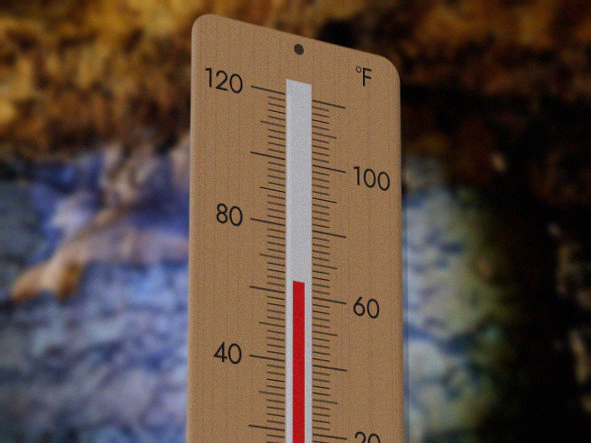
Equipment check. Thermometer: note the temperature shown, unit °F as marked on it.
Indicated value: 64 °F
